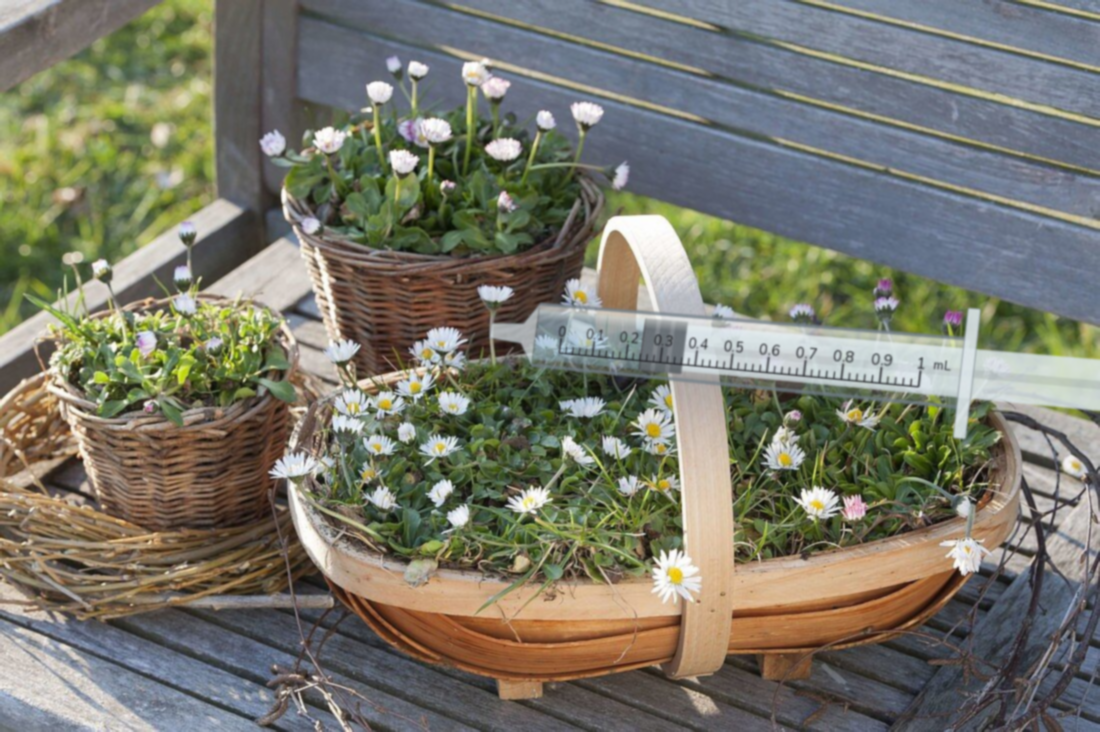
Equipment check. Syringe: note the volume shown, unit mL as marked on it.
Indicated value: 0.24 mL
